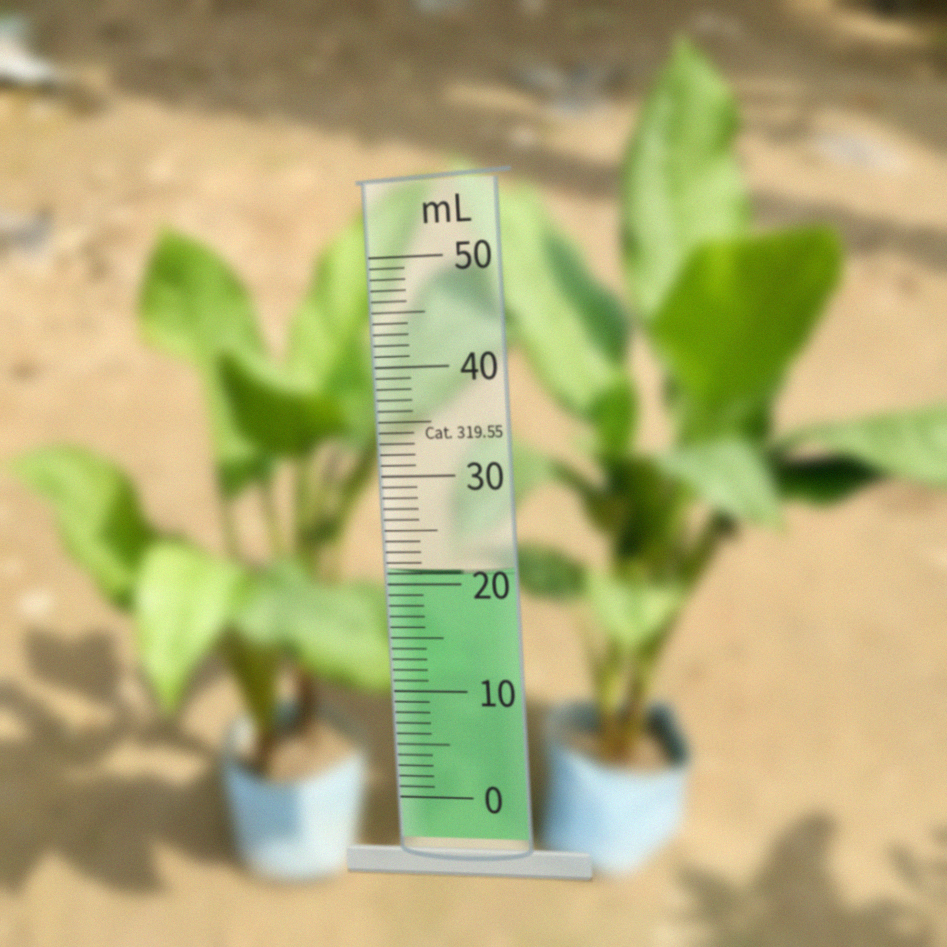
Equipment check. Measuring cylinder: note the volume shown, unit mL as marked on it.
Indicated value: 21 mL
